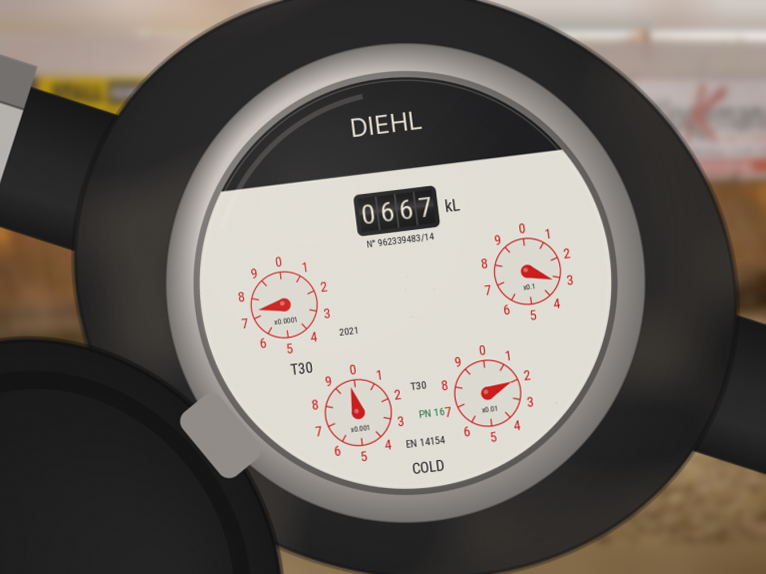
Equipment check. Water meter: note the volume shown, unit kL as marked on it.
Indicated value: 667.3197 kL
